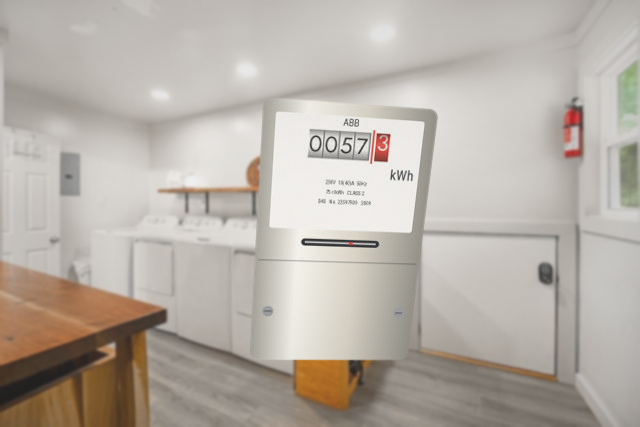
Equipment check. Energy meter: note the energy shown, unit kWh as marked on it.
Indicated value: 57.3 kWh
